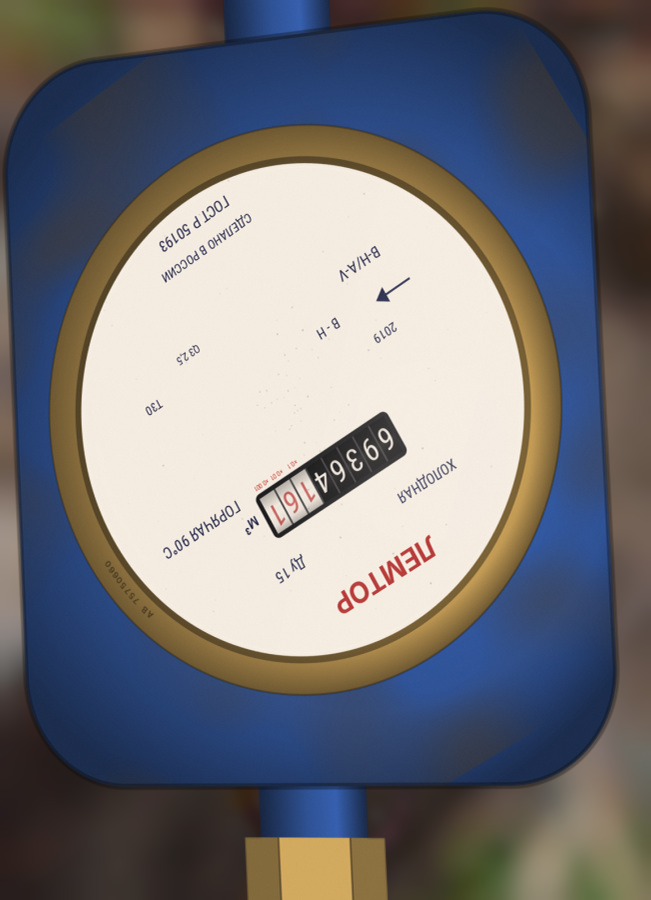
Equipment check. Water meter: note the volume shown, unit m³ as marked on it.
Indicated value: 69364.161 m³
